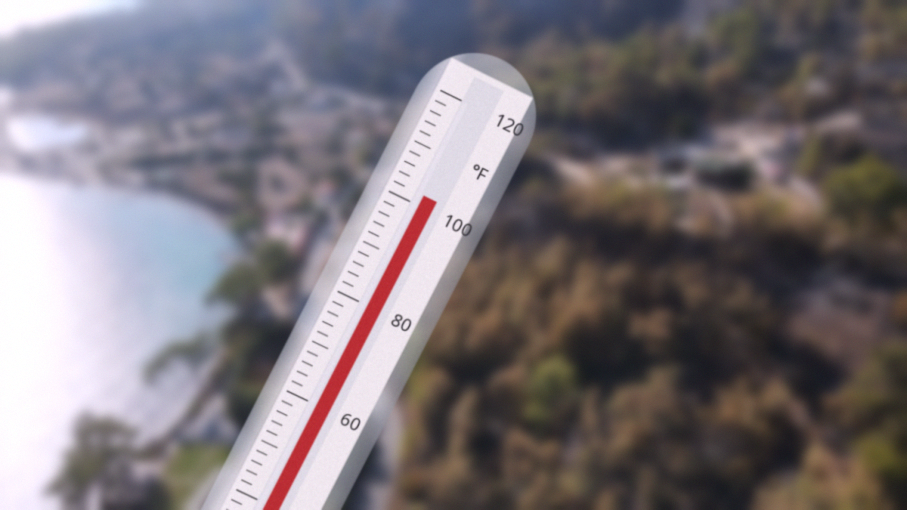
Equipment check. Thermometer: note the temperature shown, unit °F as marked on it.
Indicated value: 102 °F
